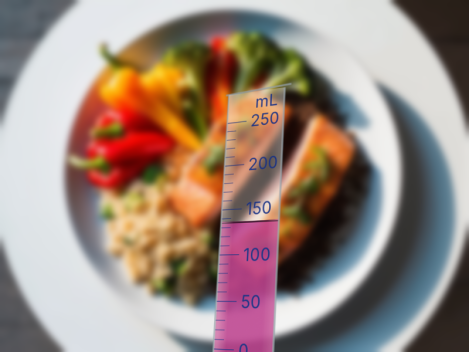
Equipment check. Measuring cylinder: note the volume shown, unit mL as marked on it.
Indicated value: 135 mL
